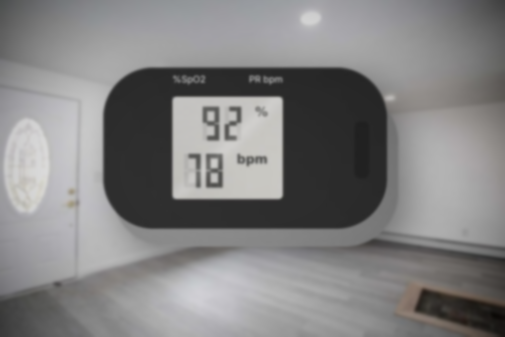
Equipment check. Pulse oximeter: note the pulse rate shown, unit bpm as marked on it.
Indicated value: 78 bpm
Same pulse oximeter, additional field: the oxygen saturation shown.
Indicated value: 92 %
